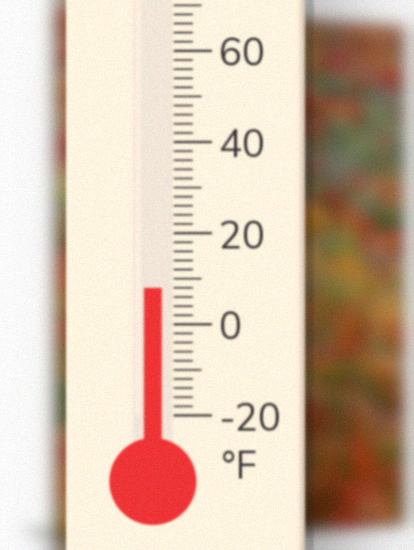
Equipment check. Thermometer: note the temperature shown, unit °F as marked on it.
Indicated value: 8 °F
